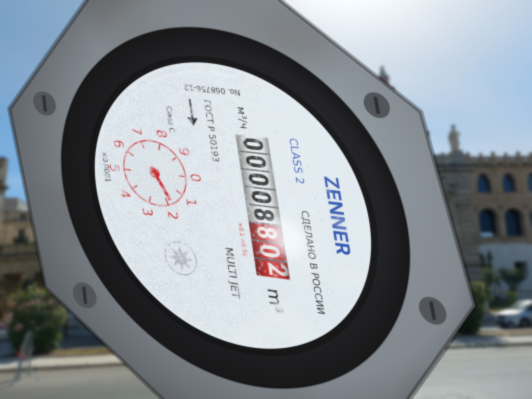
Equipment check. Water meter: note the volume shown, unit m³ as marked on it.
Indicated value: 8.8021 m³
